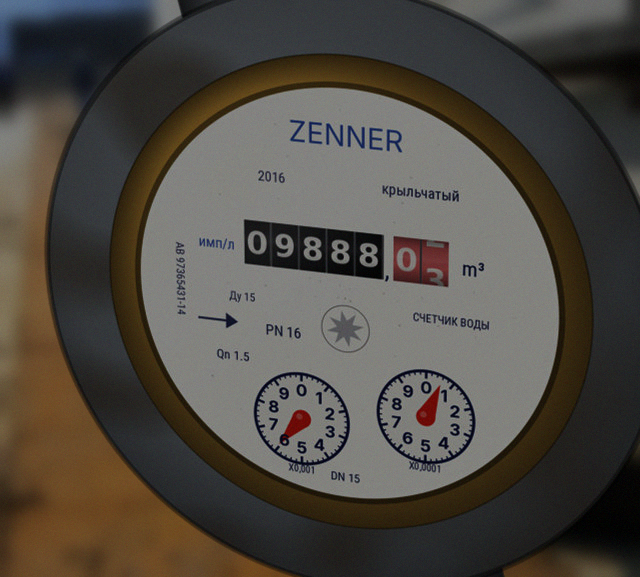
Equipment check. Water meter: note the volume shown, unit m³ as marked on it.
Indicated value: 9888.0260 m³
